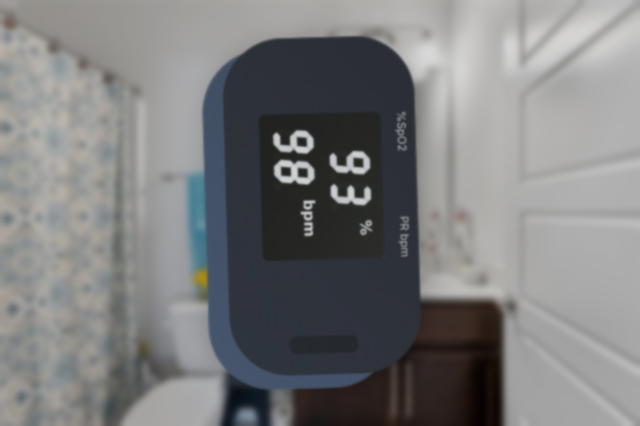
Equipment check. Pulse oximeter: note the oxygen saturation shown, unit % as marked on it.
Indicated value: 93 %
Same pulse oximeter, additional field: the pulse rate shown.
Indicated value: 98 bpm
